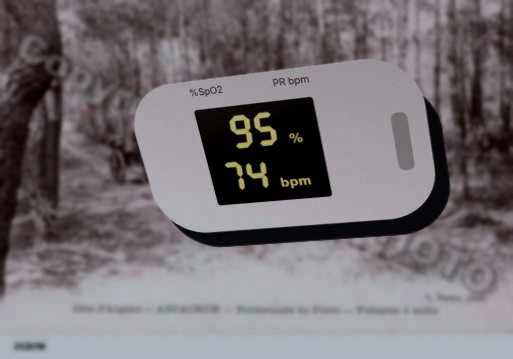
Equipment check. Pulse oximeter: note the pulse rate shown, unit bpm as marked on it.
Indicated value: 74 bpm
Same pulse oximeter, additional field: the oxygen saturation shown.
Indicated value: 95 %
